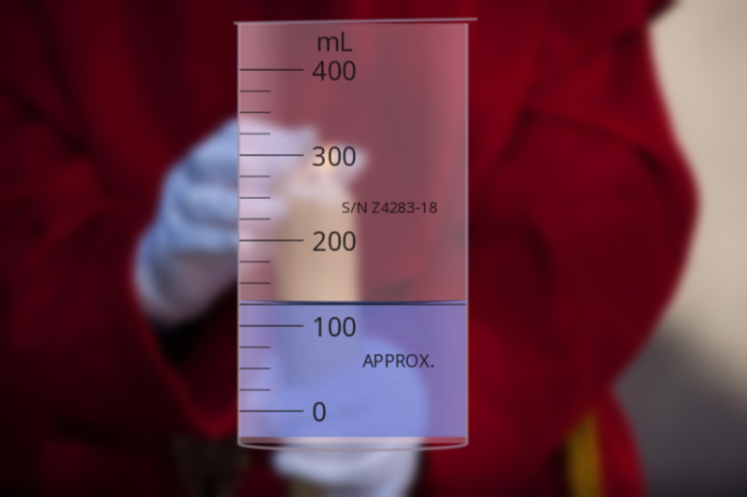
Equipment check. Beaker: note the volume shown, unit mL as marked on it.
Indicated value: 125 mL
